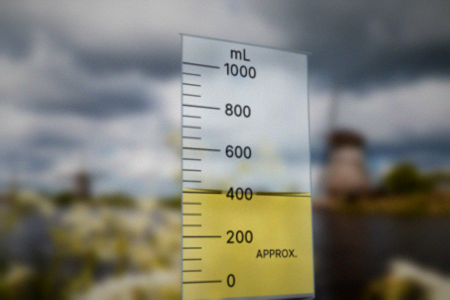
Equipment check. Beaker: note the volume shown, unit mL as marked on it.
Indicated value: 400 mL
